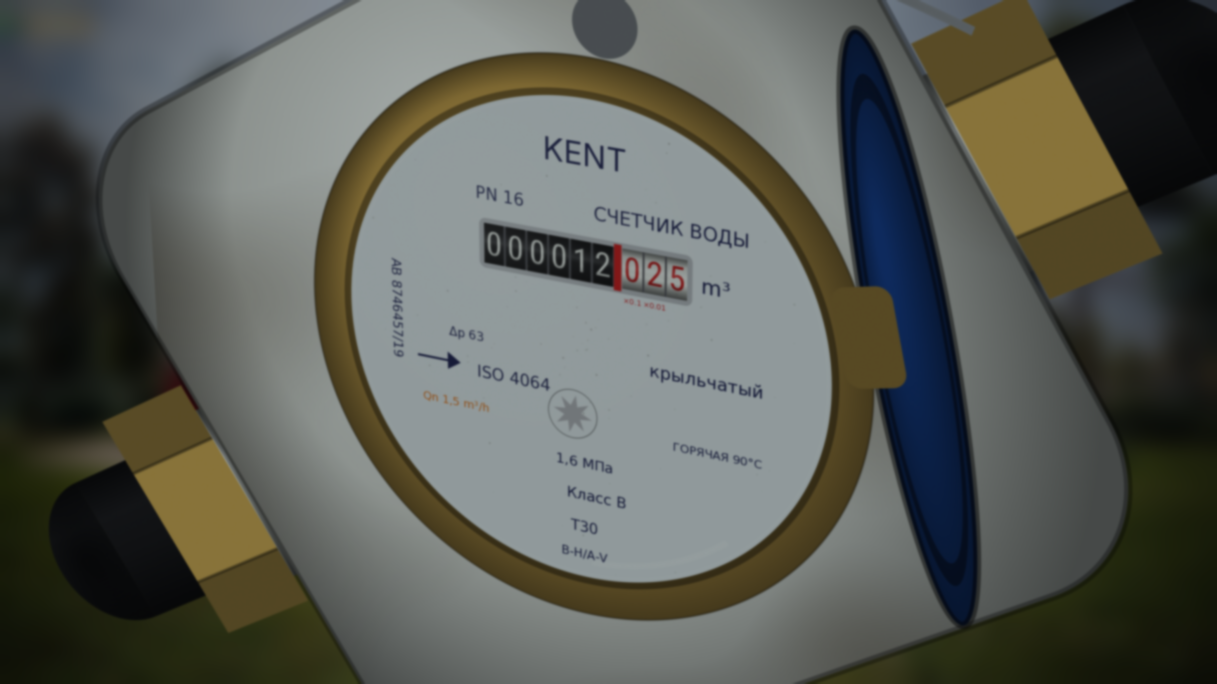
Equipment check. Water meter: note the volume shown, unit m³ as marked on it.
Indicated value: 12.025 m³
